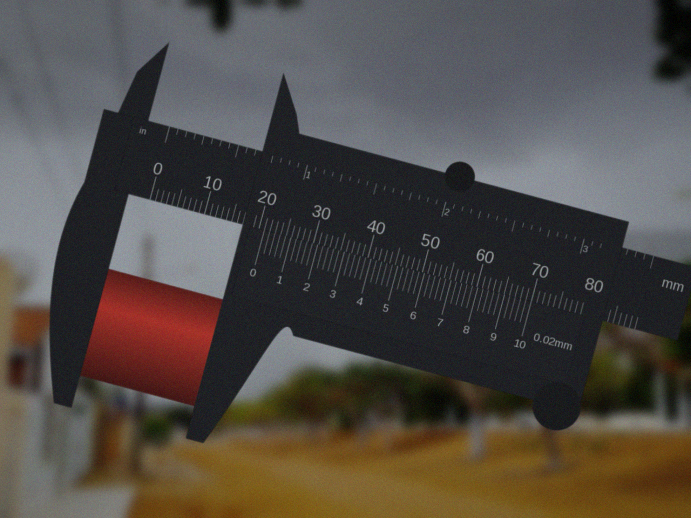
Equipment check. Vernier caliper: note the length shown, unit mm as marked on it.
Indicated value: 21.0 mm
